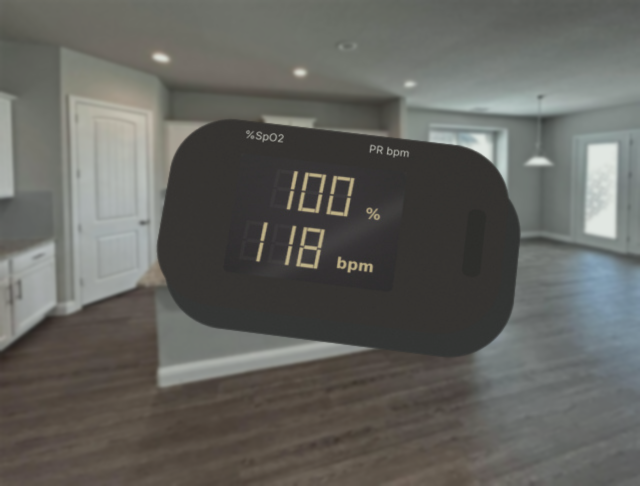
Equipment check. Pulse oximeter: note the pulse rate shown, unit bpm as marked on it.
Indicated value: 118 bpm
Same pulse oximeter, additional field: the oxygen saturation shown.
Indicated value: 100 %
